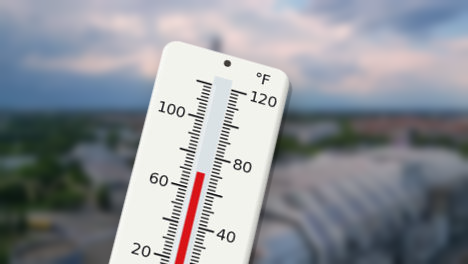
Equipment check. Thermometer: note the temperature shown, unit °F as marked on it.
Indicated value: 70 °F
